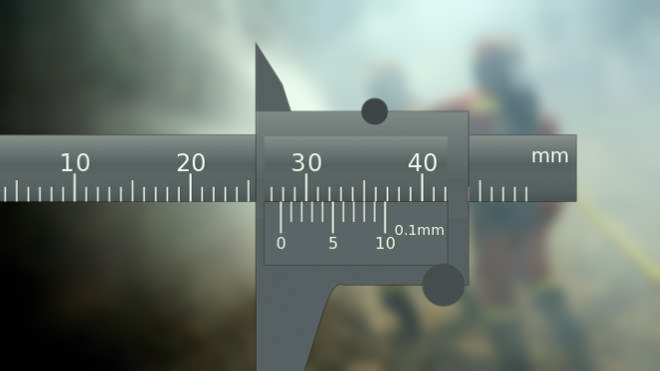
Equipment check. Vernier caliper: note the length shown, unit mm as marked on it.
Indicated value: 27.8 mm
